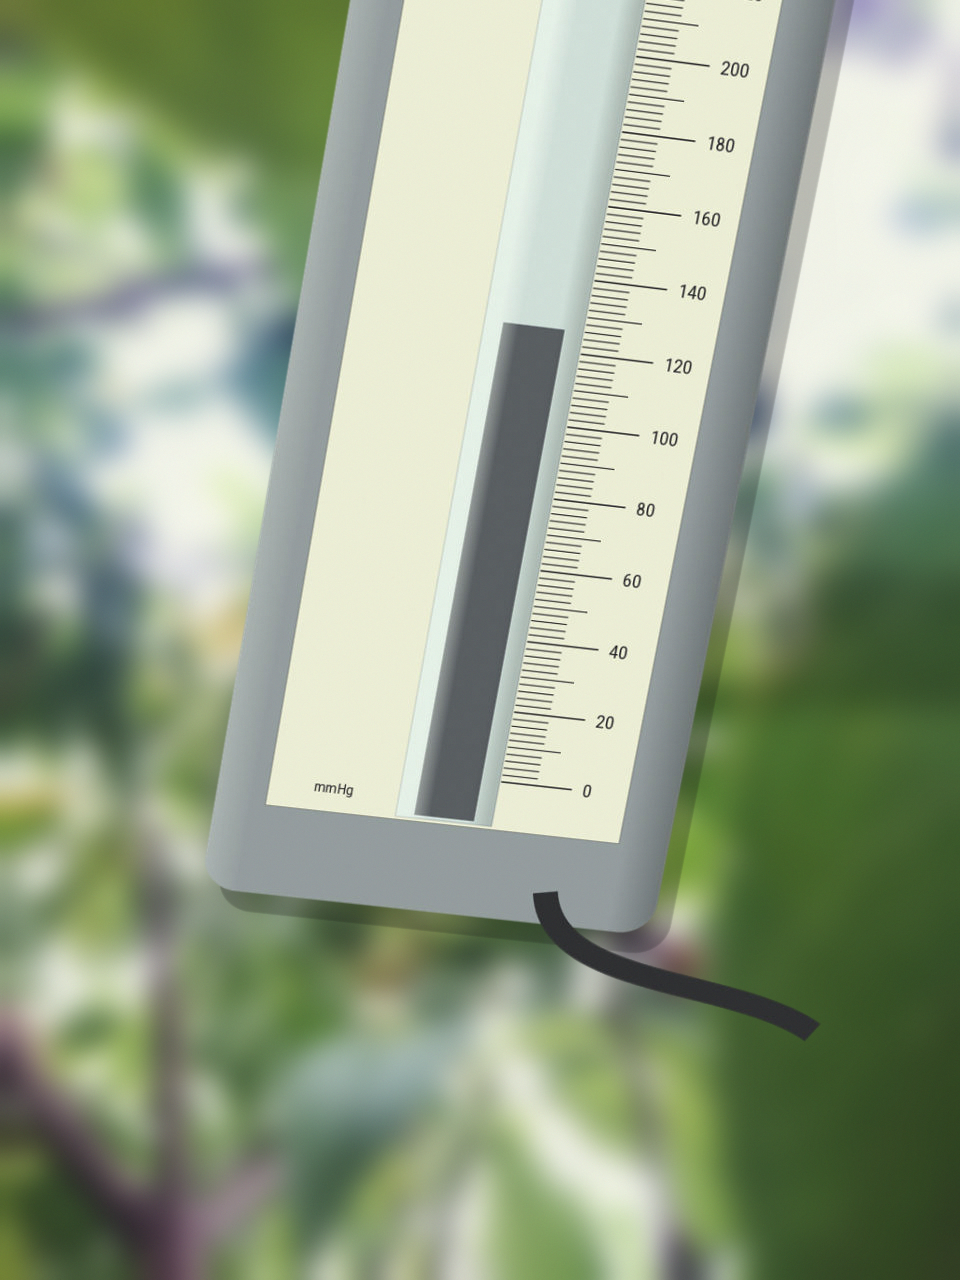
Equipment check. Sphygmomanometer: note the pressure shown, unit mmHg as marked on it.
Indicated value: 126 mmHg
